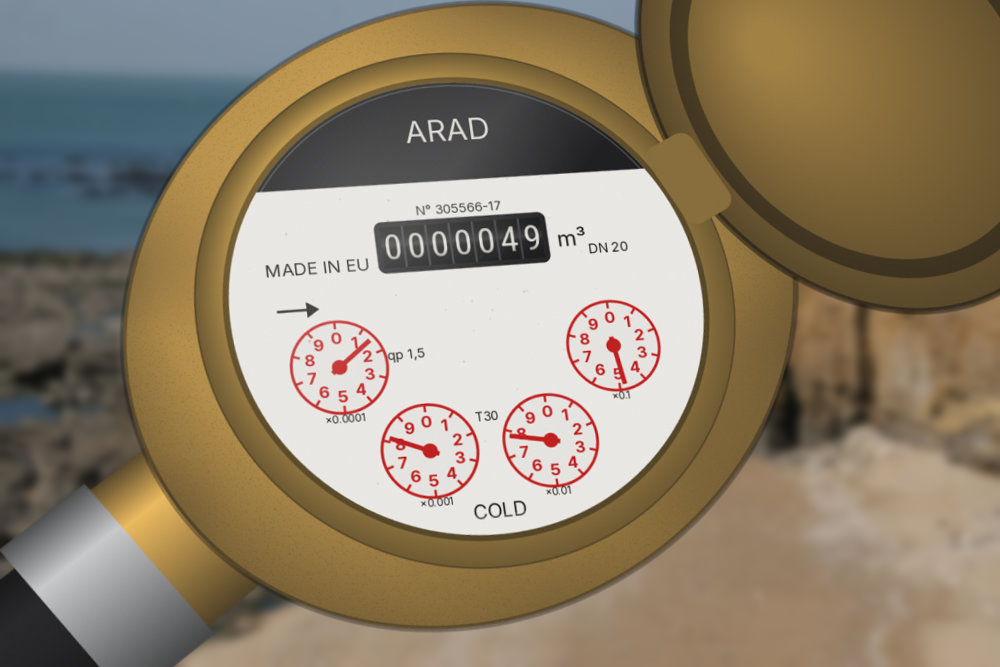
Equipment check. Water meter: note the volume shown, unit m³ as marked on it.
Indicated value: 49.4781 m³
